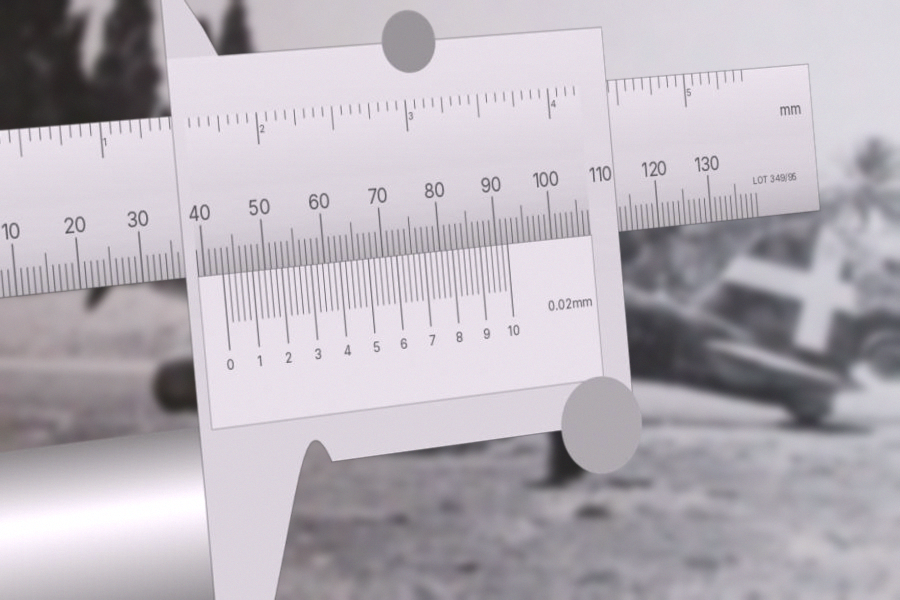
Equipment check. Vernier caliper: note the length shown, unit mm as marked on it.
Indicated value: 43.0 mm
